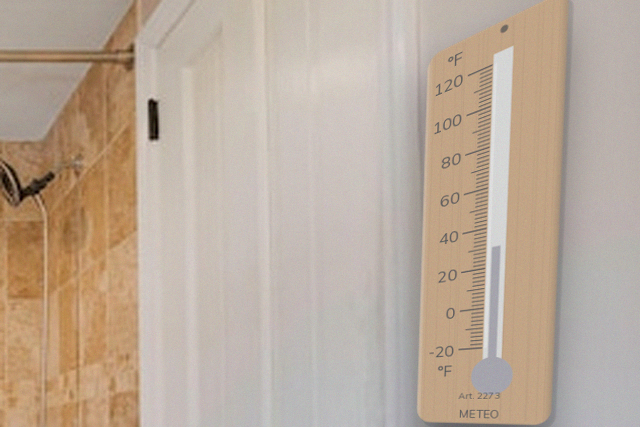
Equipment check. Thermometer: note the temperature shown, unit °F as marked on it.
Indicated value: 30 °F
